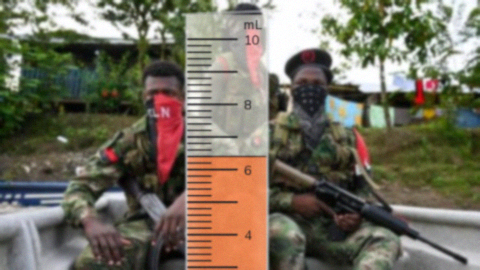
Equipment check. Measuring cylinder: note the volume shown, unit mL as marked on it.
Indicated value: 6.4 mL
